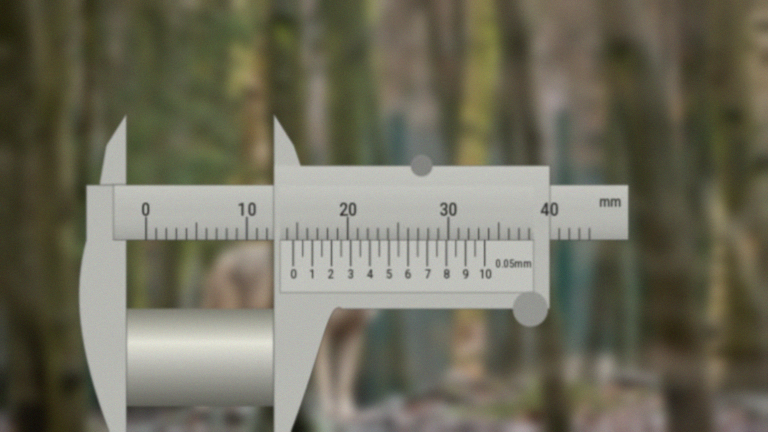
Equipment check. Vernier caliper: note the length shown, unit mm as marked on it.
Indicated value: 14.6 mm
